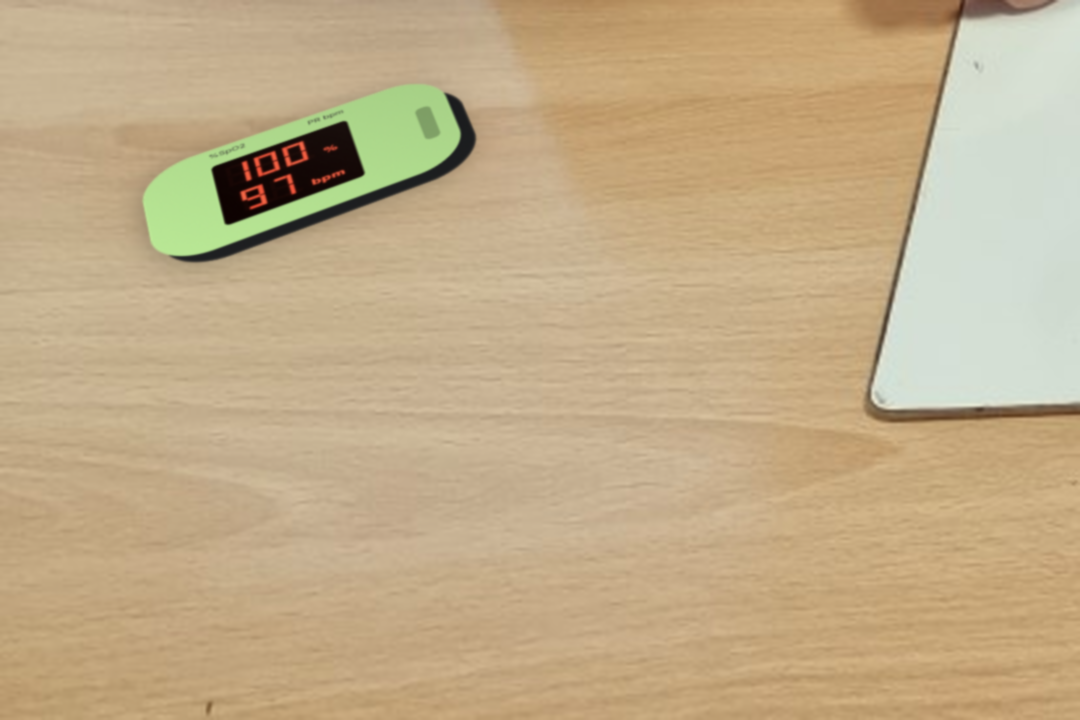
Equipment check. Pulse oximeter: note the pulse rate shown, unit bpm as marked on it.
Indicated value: 97 bpm
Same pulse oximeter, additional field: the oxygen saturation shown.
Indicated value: 100 %
